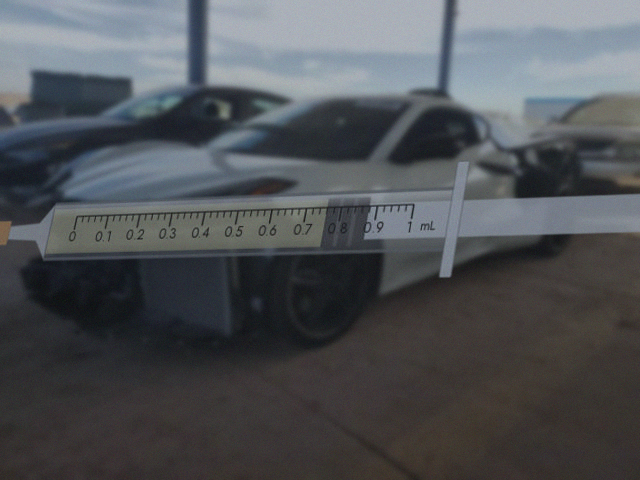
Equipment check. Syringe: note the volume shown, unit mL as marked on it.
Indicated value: 0.76 mL
